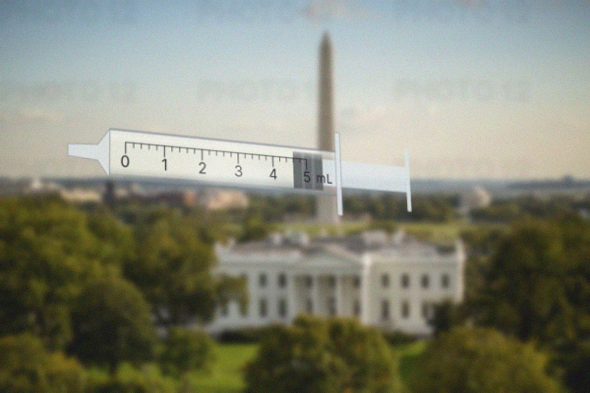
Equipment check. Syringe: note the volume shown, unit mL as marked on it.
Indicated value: 4.6 mL
